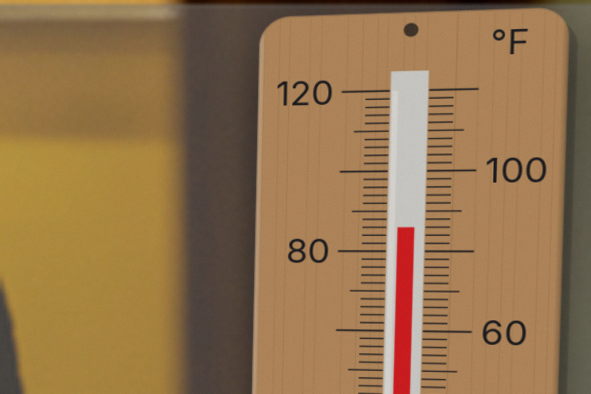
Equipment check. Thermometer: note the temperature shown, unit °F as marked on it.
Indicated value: 86 °F
